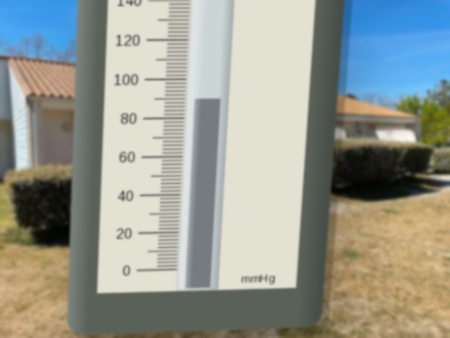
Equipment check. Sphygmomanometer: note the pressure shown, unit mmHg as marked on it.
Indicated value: 90 mmHg
